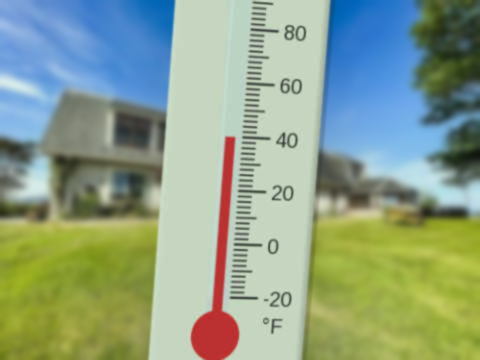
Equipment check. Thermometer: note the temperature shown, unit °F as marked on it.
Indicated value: 40 °F
